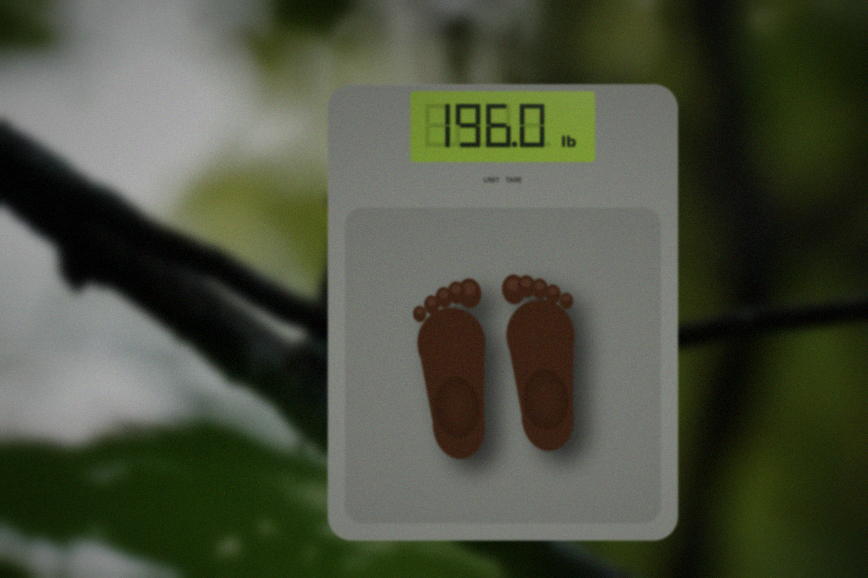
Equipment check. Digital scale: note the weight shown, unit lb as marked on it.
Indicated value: 196.0 lb
